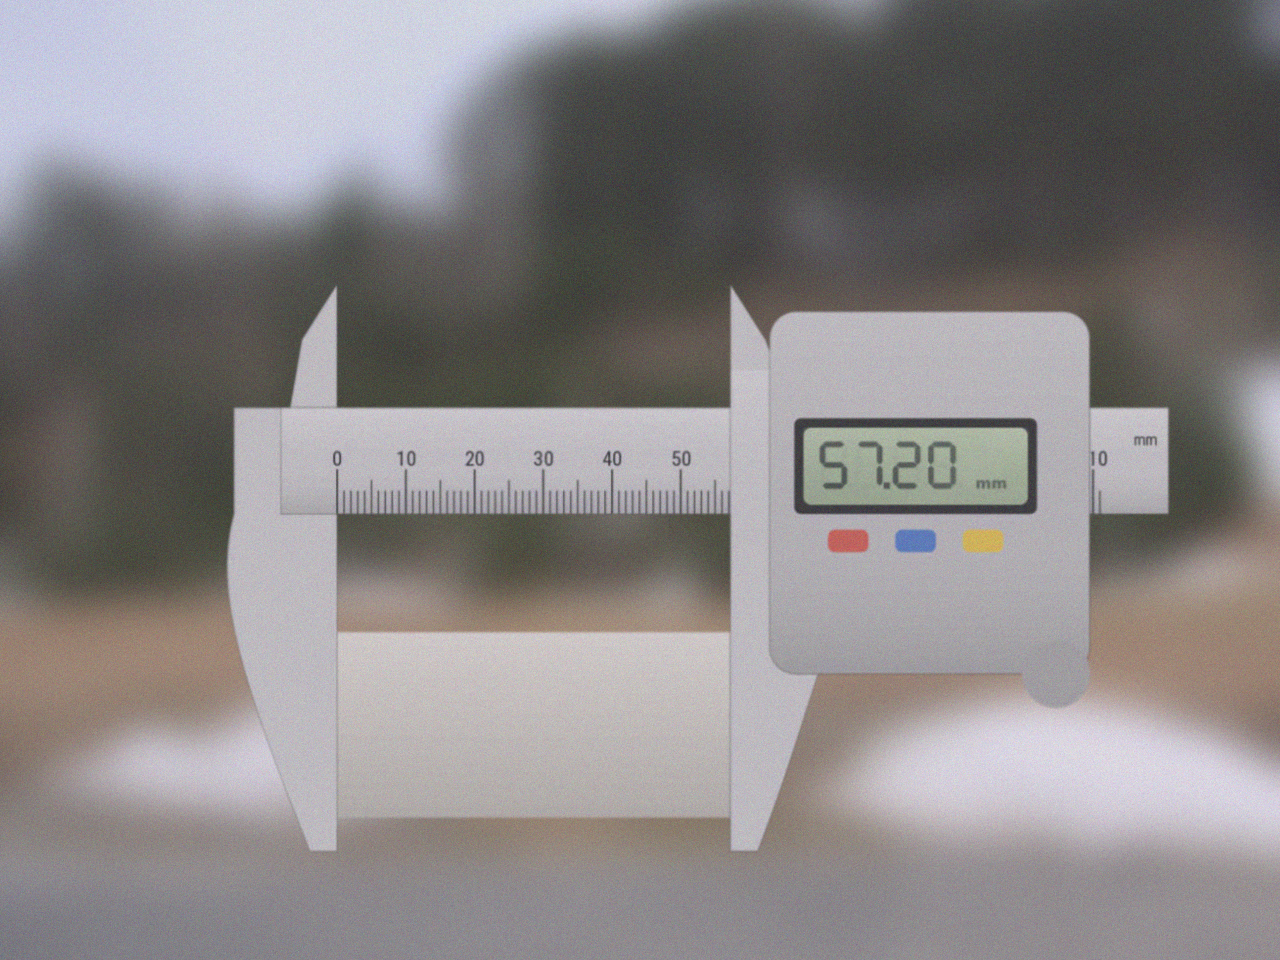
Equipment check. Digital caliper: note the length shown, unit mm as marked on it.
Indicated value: 57.20 mm
